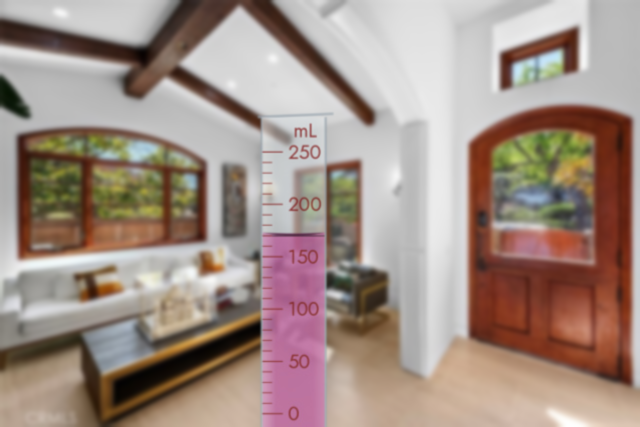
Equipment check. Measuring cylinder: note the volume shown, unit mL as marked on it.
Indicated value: 170 mL
